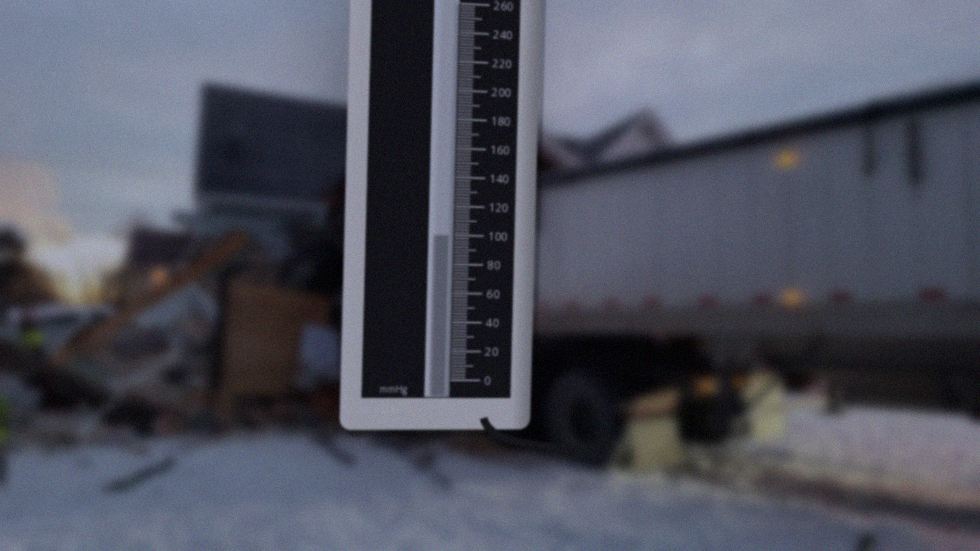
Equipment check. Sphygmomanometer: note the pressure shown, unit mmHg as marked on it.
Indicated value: 100 mmHg
